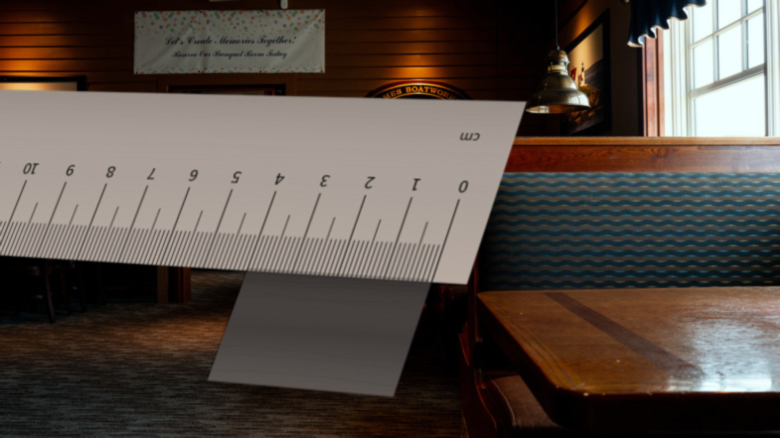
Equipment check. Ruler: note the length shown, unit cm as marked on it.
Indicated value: 4 cm
